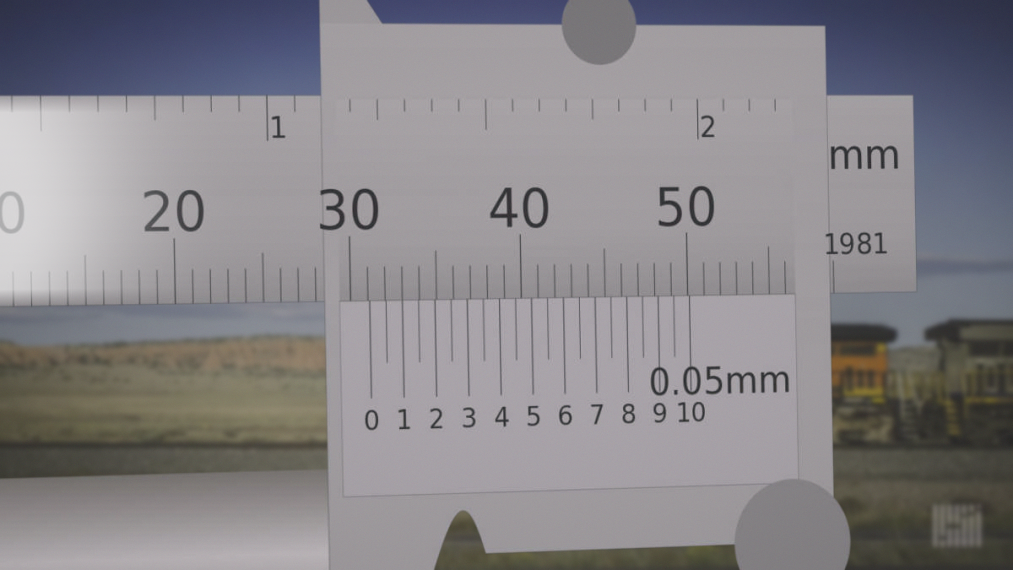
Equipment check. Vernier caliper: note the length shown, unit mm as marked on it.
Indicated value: 31.1 mm
